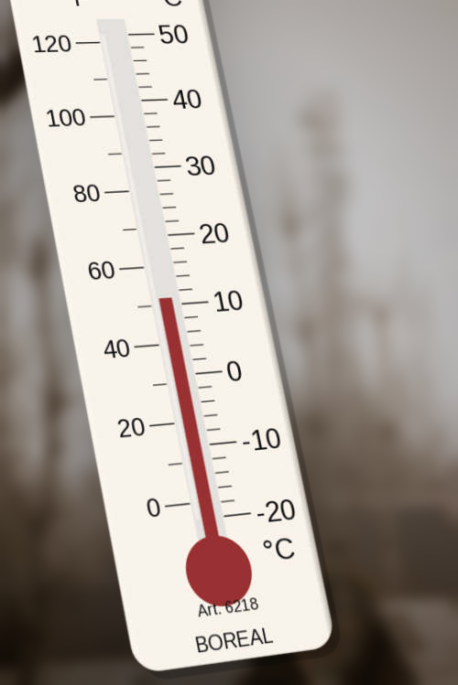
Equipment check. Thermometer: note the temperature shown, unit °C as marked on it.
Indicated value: 11 °C
